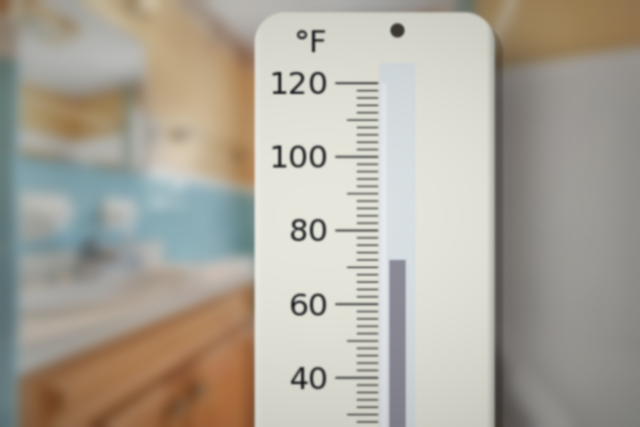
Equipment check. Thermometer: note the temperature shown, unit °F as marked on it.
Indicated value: 72 °F
